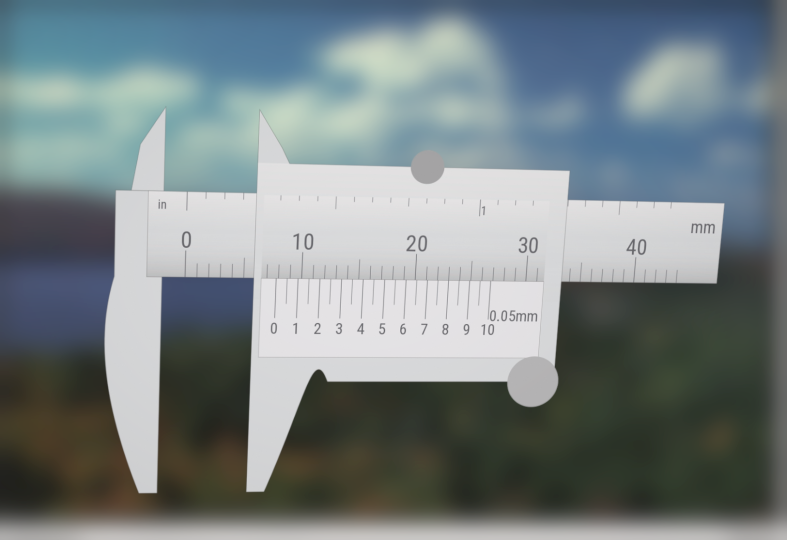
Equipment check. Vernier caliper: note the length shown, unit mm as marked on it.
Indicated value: 7.8 mm
